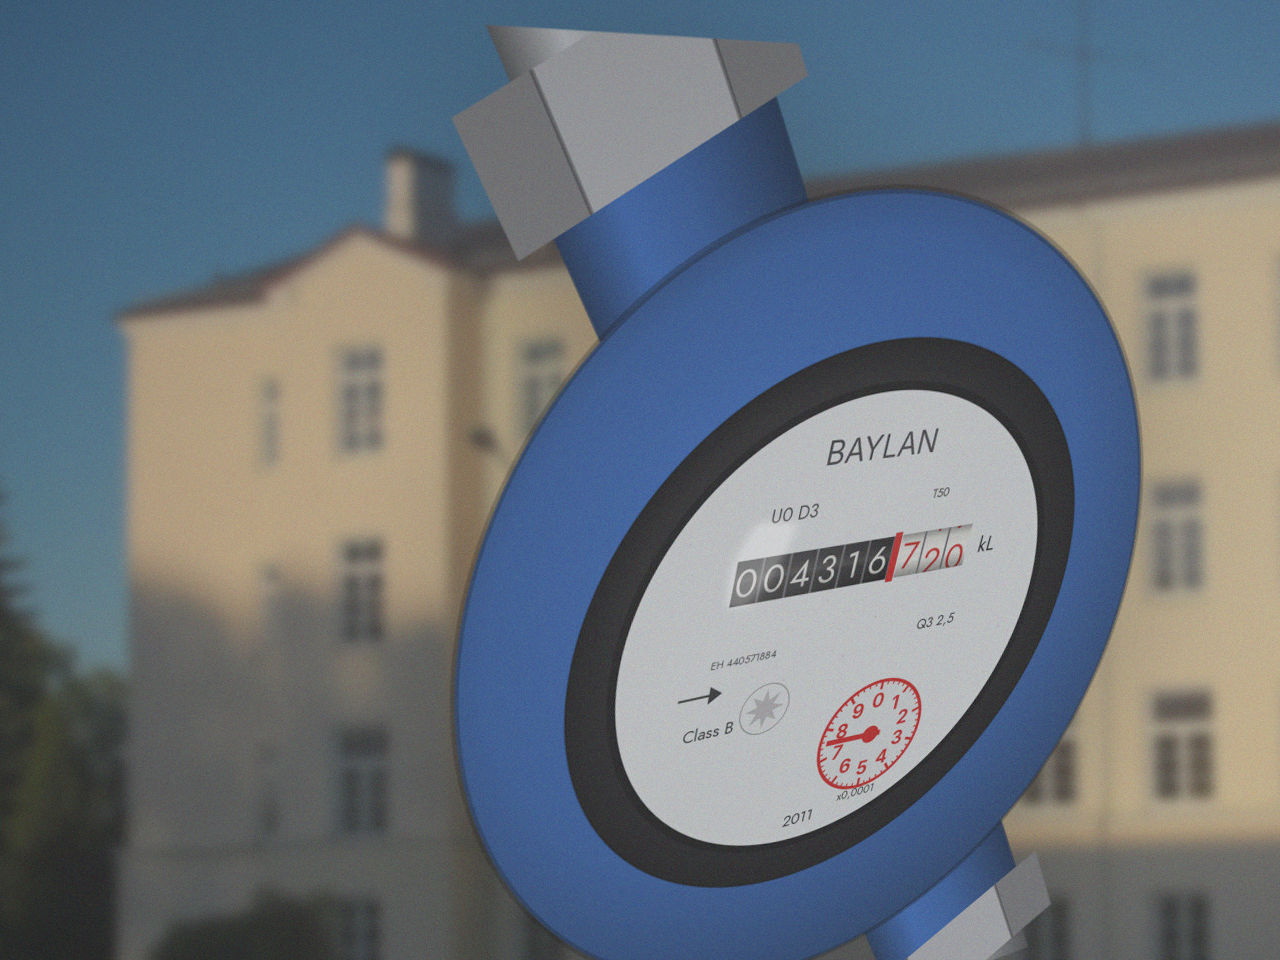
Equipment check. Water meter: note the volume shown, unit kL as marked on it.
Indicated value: 4316.7197 kL
